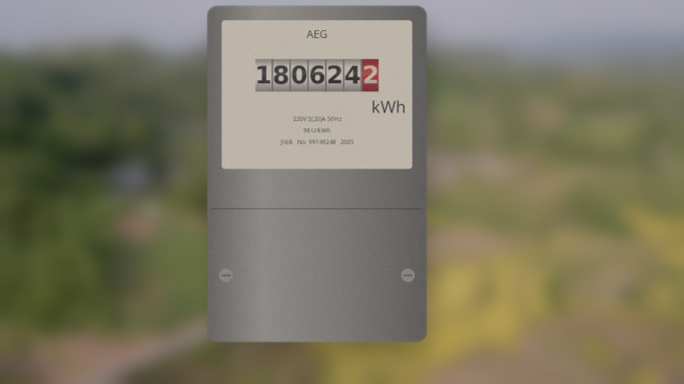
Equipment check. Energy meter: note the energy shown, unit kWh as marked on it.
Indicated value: 180624.2 kWh
